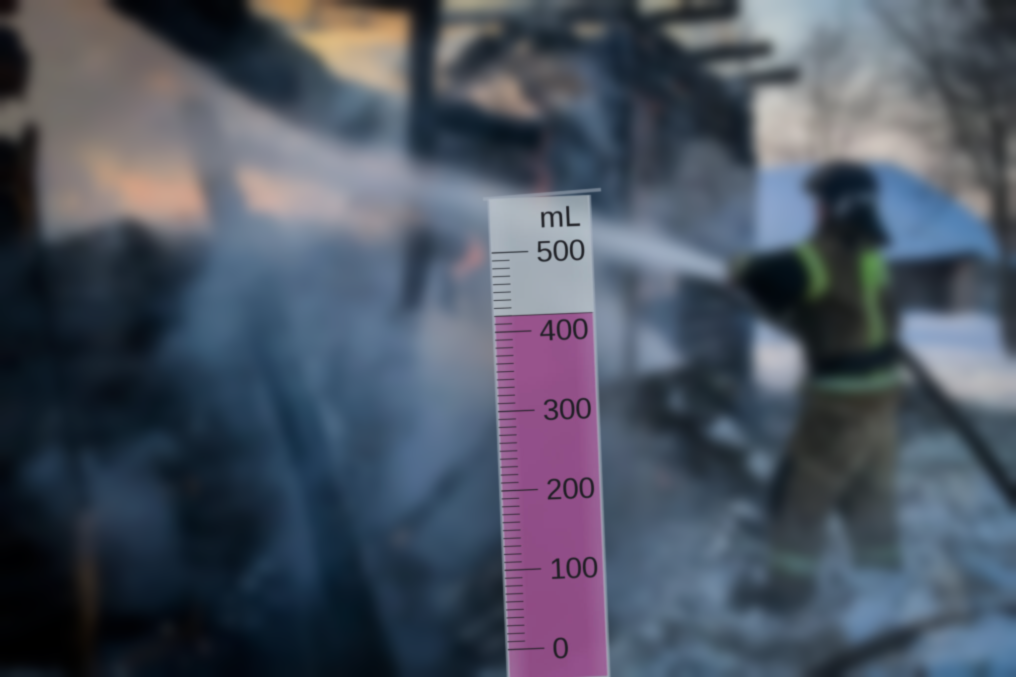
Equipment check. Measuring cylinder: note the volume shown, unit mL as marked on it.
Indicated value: 420 mL
